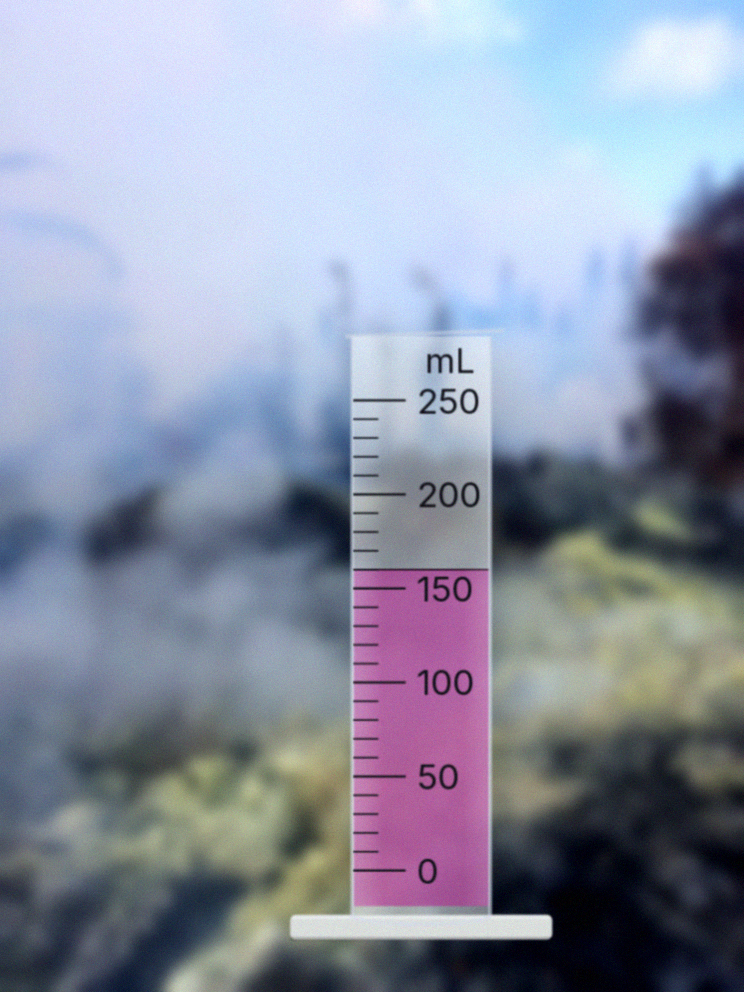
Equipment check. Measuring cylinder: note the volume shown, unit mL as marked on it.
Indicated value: 160 mL
